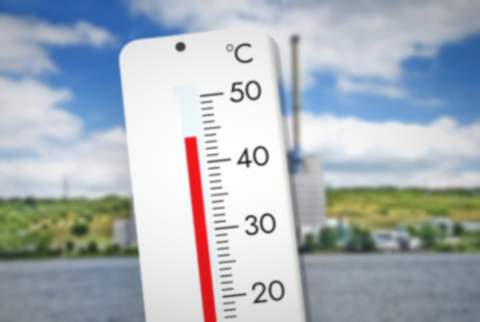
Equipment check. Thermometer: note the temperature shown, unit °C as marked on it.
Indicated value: 44 °C
